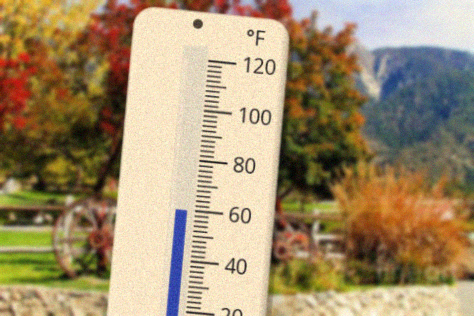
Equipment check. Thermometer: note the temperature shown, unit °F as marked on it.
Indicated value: 60 °F
